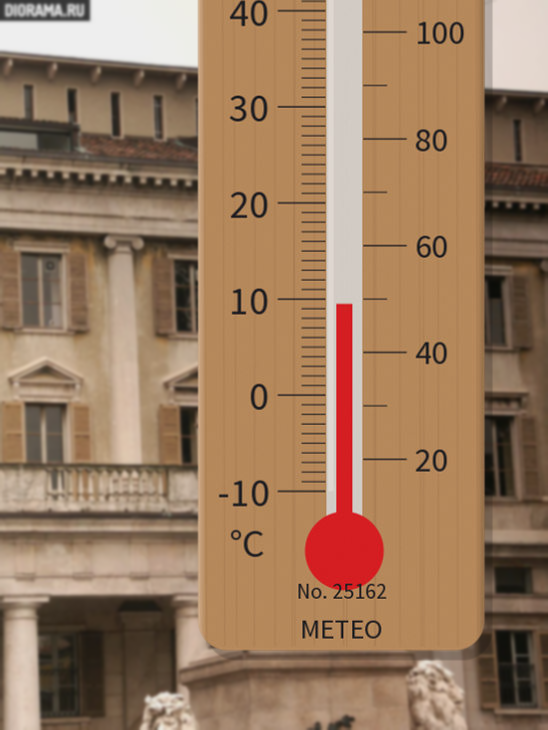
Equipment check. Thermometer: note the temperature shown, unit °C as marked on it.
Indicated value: 9.5 °C
